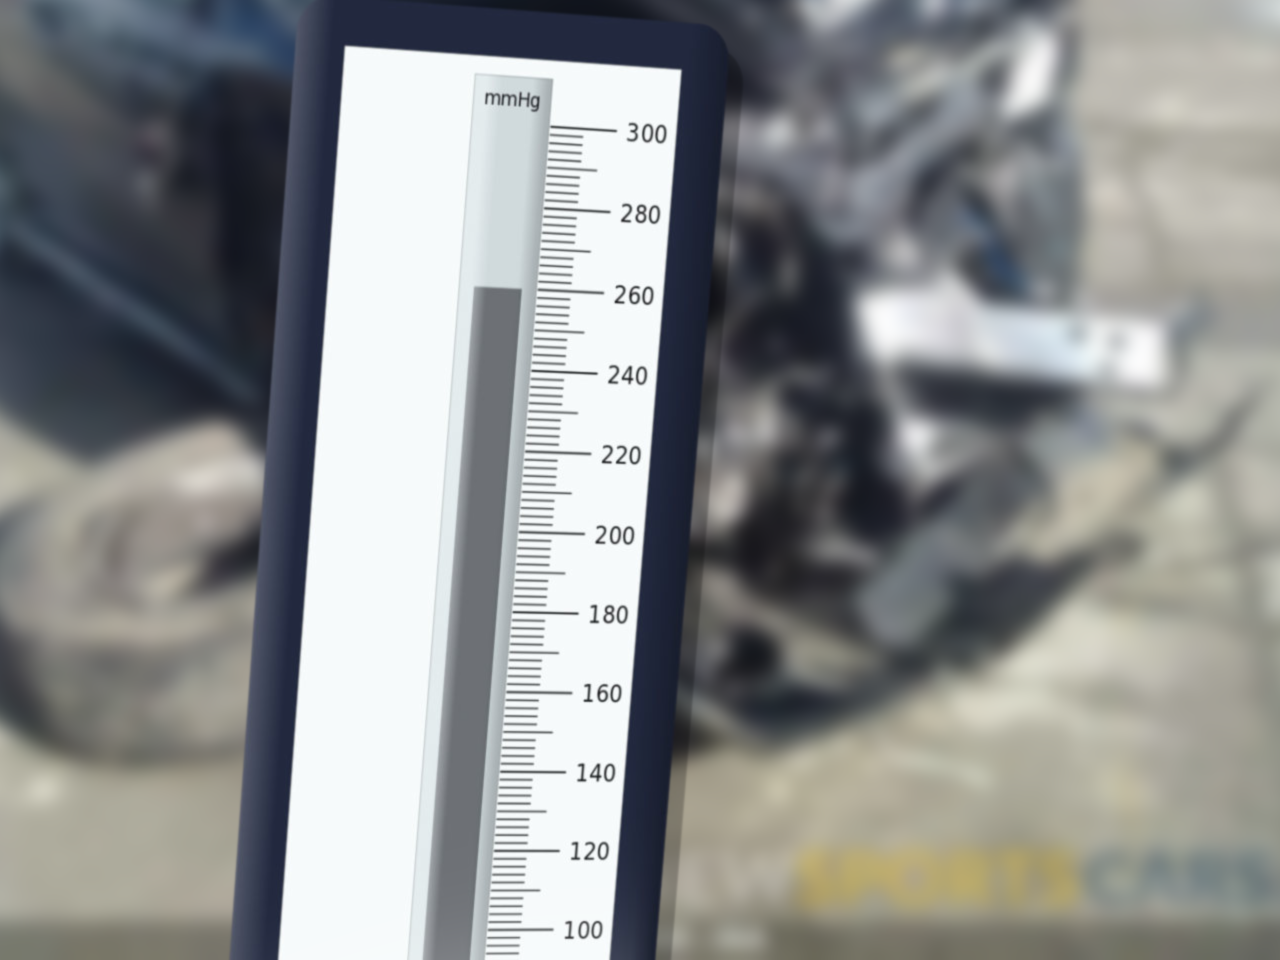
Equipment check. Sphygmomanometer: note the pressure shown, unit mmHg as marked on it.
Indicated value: 260 mmHg
